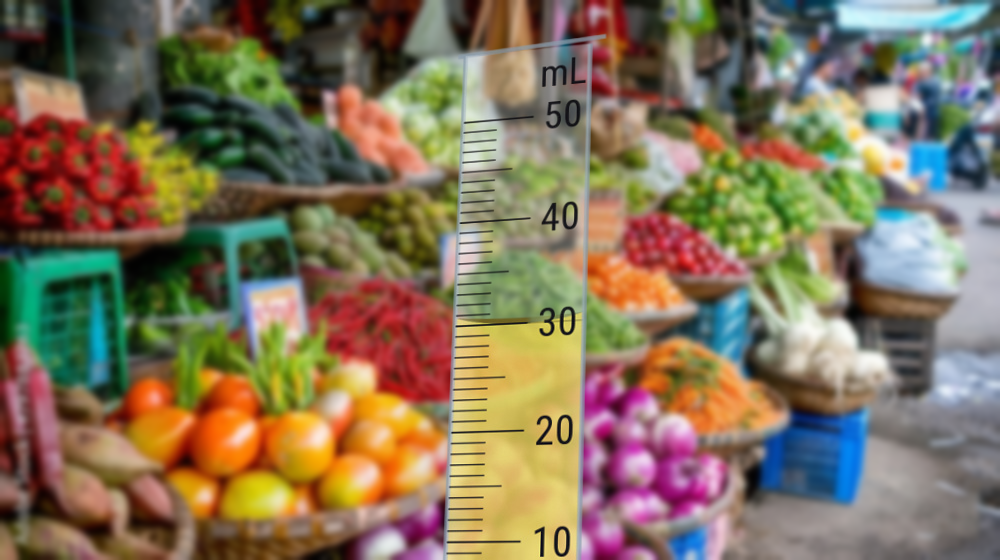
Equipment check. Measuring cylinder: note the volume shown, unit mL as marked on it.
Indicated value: 30 mL
